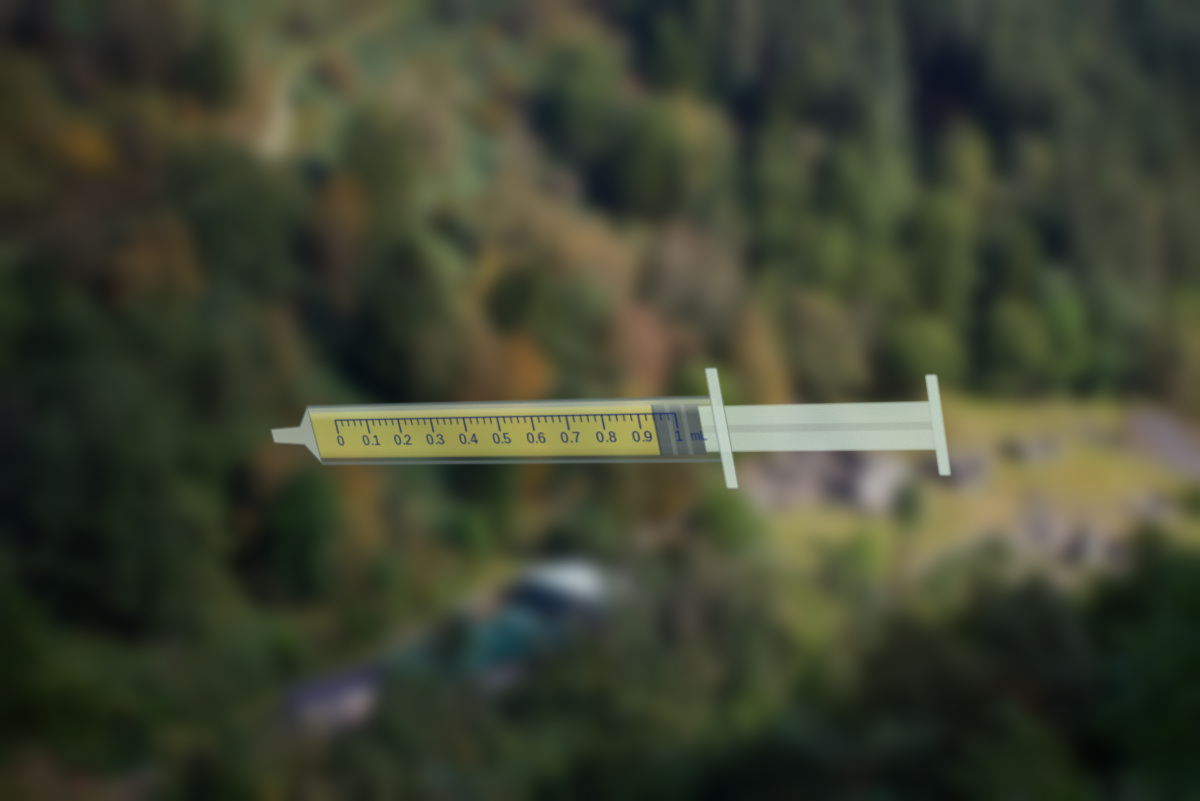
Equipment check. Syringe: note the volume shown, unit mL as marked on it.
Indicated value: 0.94 mL
